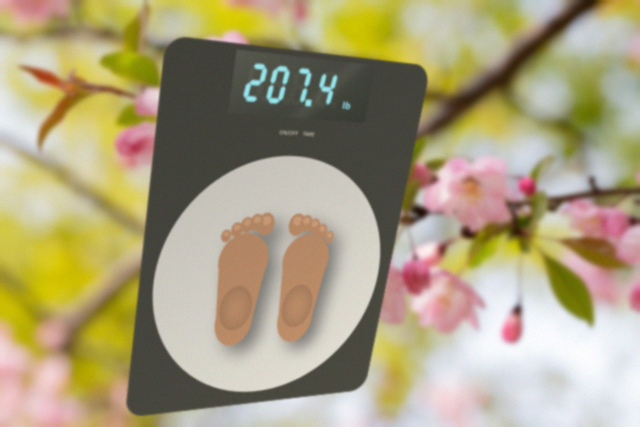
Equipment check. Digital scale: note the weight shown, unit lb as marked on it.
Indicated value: 207.4 lb
